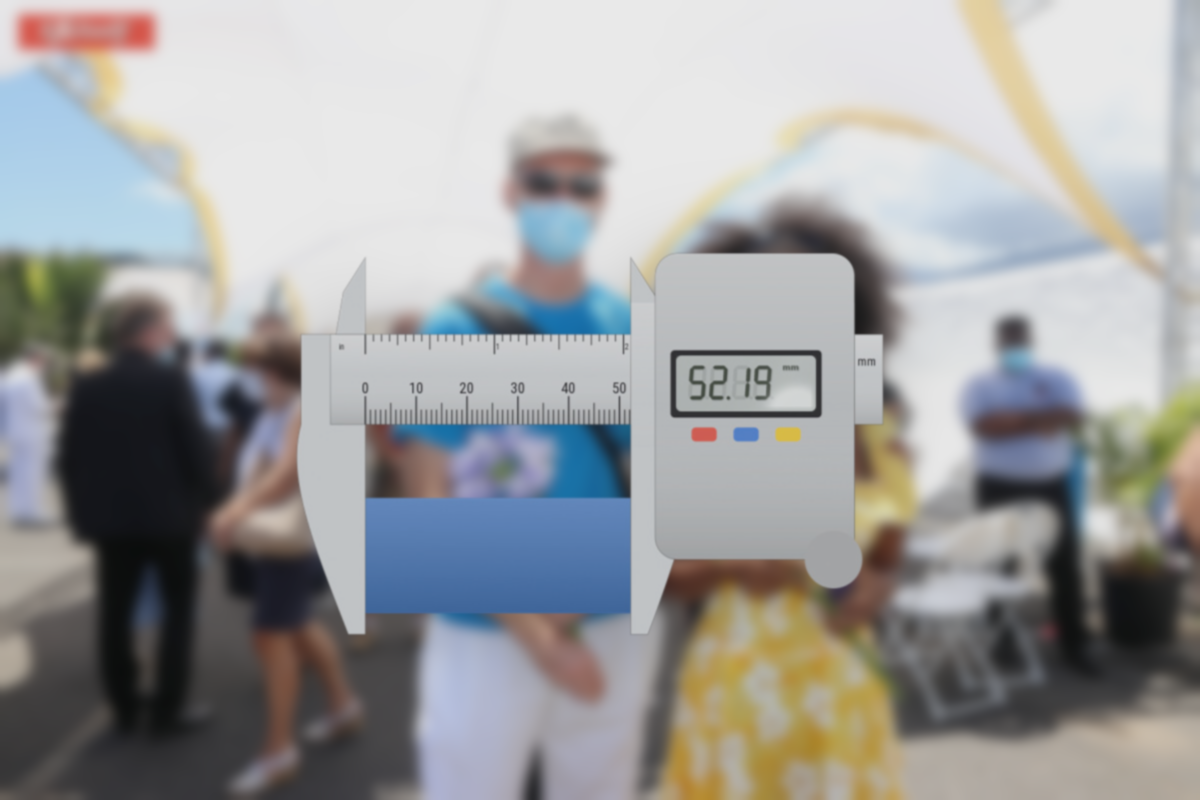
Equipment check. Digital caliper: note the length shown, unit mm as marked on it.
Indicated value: 52.19 mm
